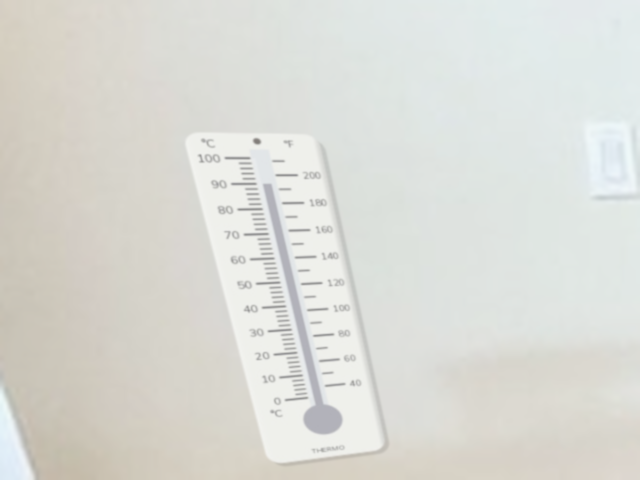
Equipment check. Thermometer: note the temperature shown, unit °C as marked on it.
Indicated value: 90 °C
